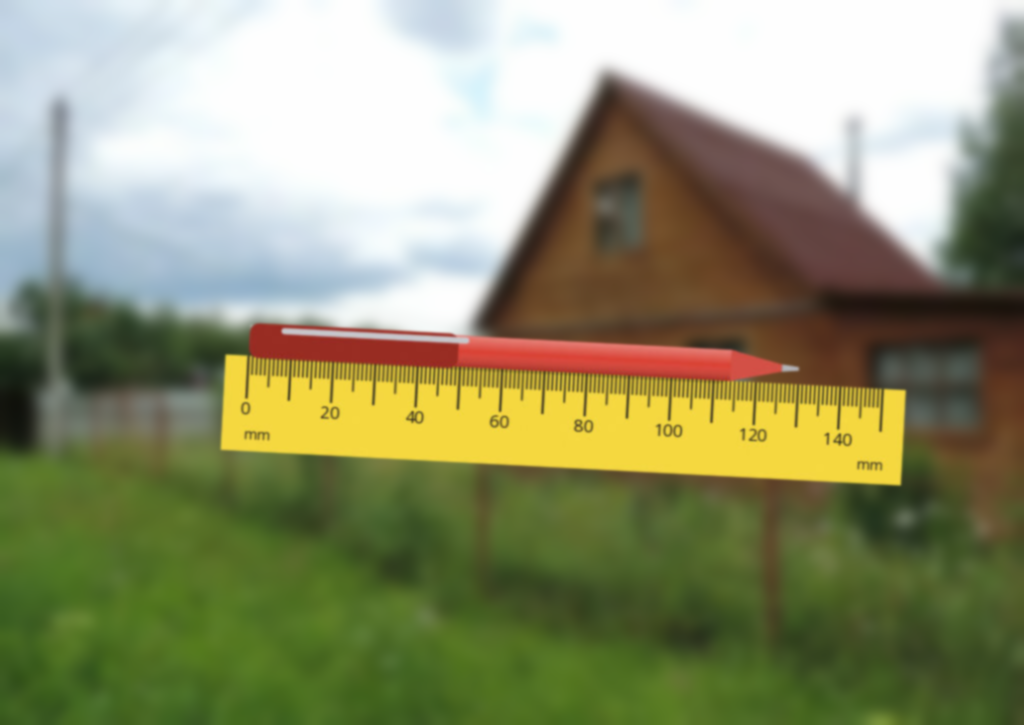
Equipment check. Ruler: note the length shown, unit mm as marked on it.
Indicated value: 130 mm
